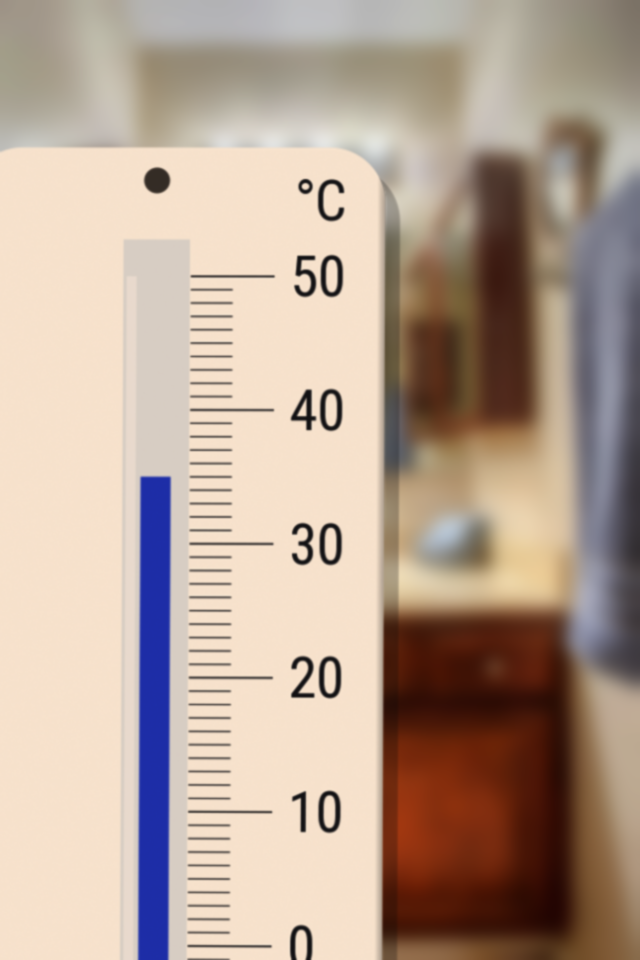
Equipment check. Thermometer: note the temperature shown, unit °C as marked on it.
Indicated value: 35 °C
